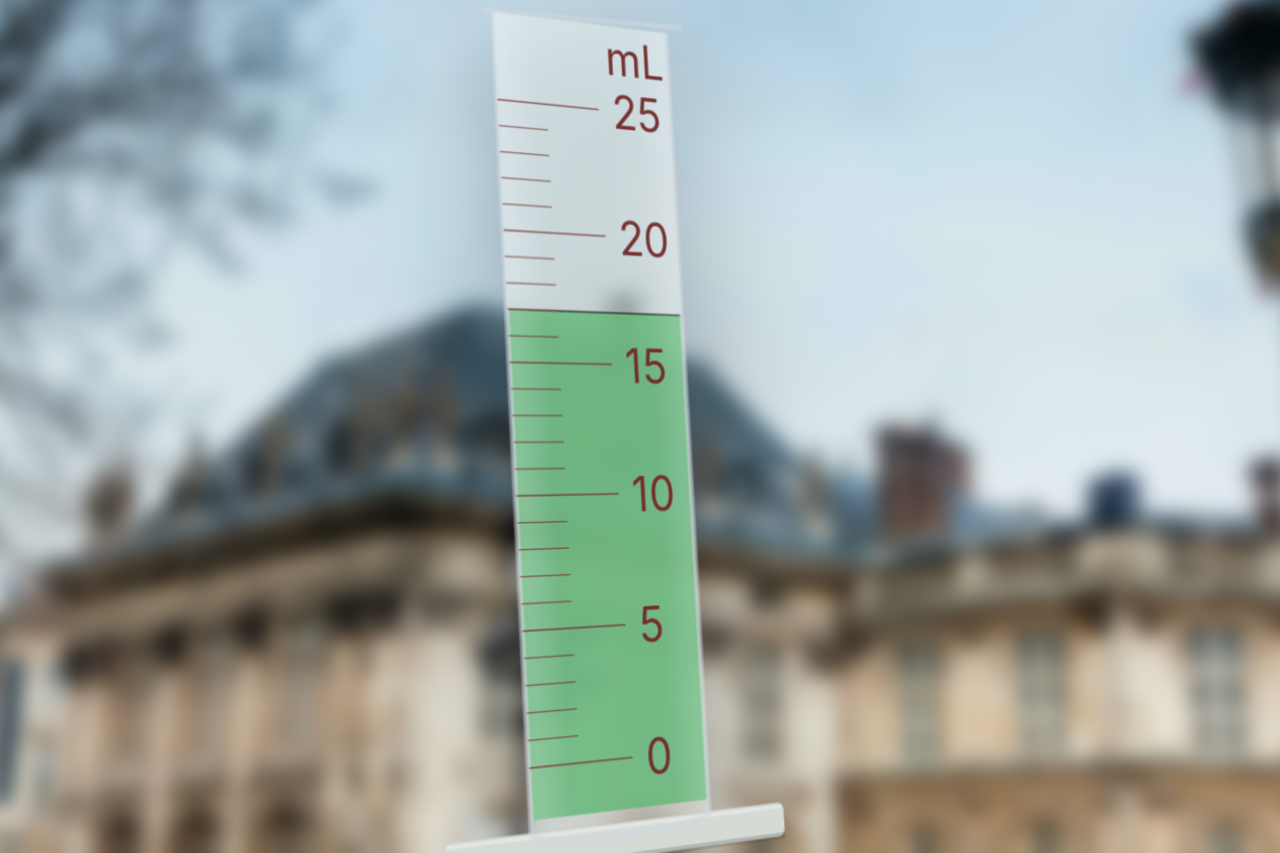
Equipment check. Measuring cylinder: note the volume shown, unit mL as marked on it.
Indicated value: 17 mL
